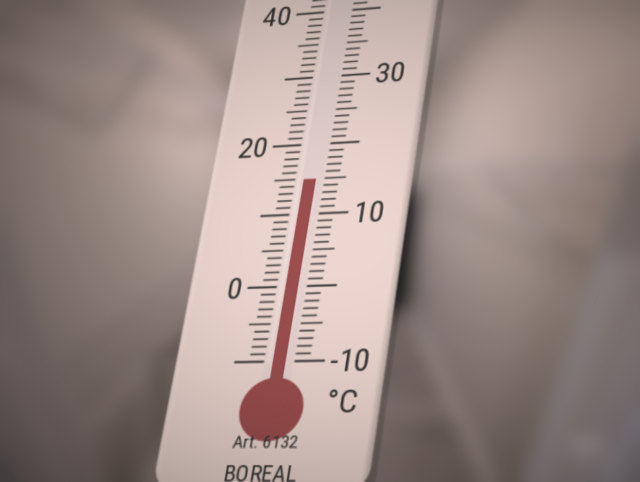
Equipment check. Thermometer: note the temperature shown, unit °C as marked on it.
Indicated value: 15 °C
